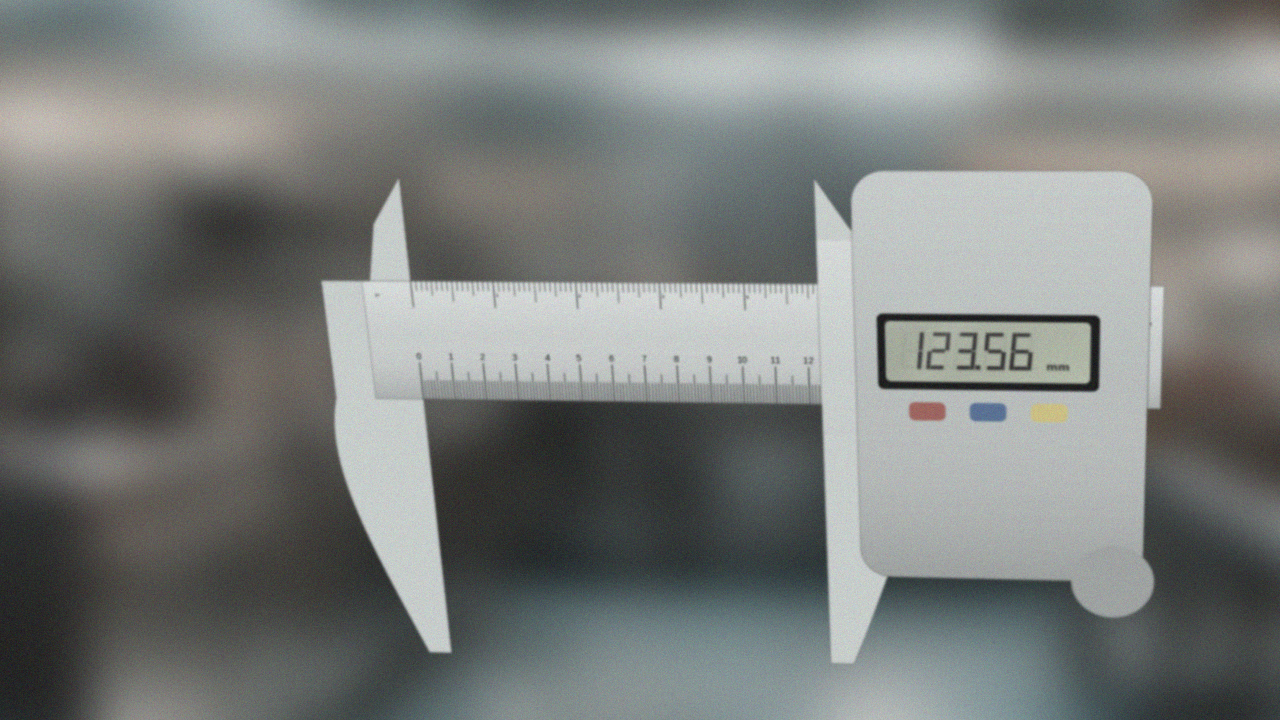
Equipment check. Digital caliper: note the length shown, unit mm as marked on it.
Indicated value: 123.56 mm
